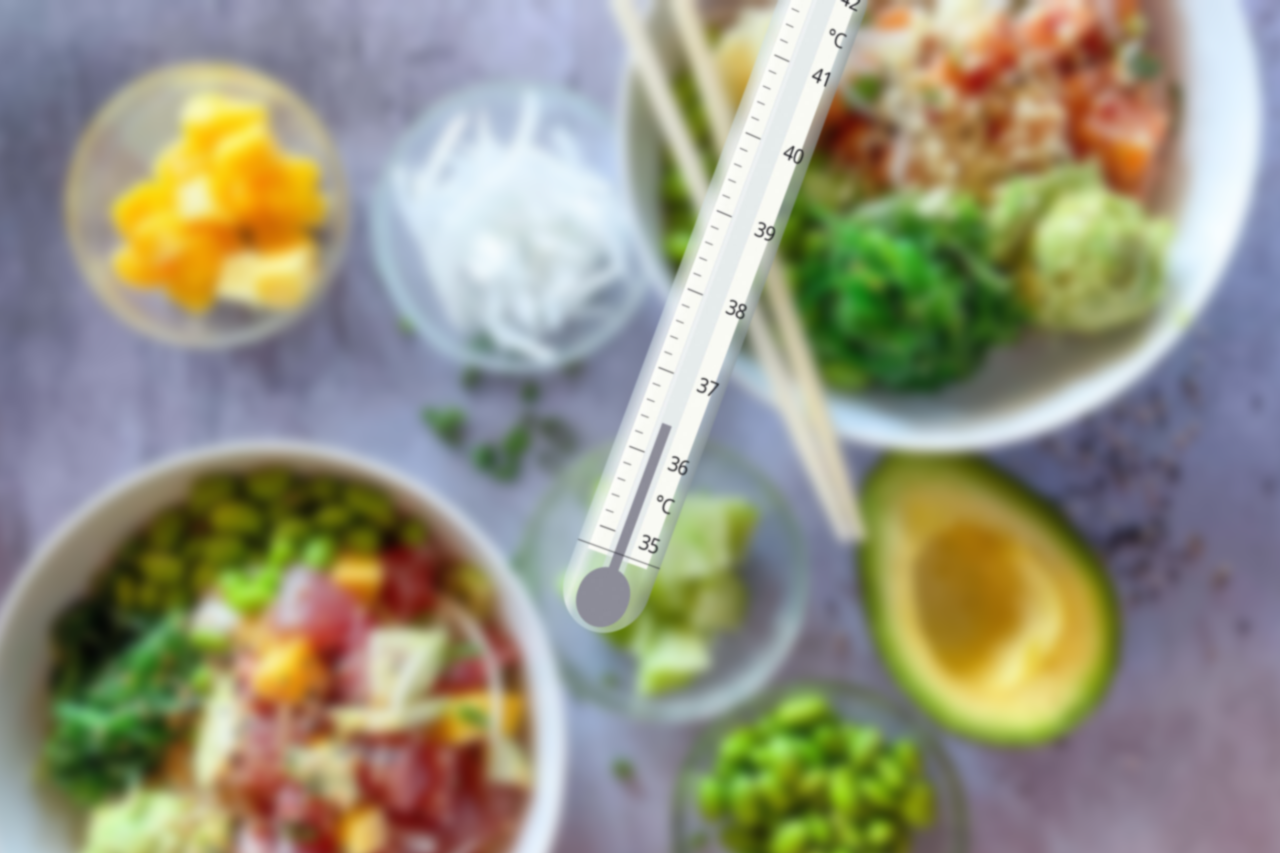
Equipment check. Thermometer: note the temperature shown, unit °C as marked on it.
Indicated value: 36.4 °C
